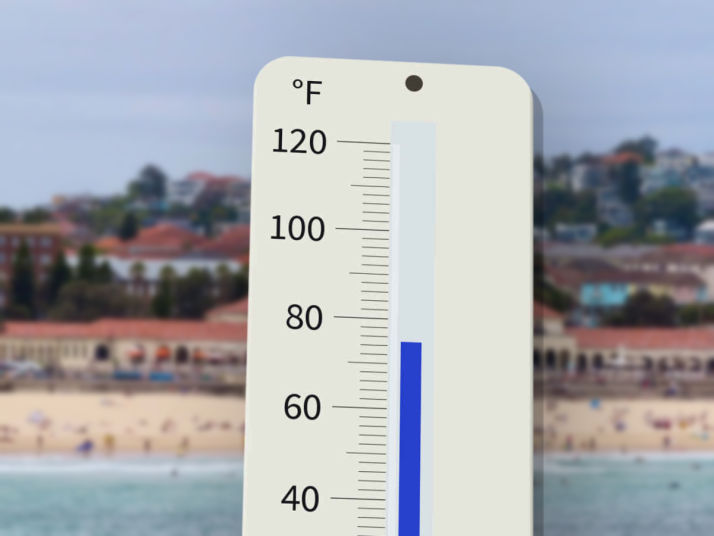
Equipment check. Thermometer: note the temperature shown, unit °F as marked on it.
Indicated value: 75 °F
